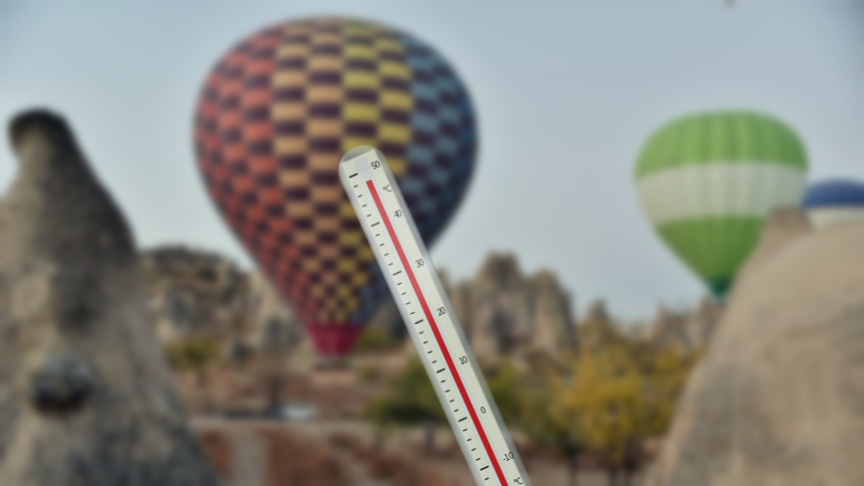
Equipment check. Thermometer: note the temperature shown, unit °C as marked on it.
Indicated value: 48 °C
